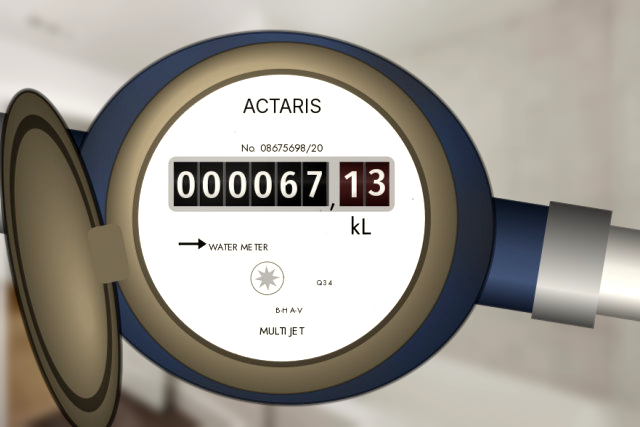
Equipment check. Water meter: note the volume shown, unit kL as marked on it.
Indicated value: 67.13 kL
